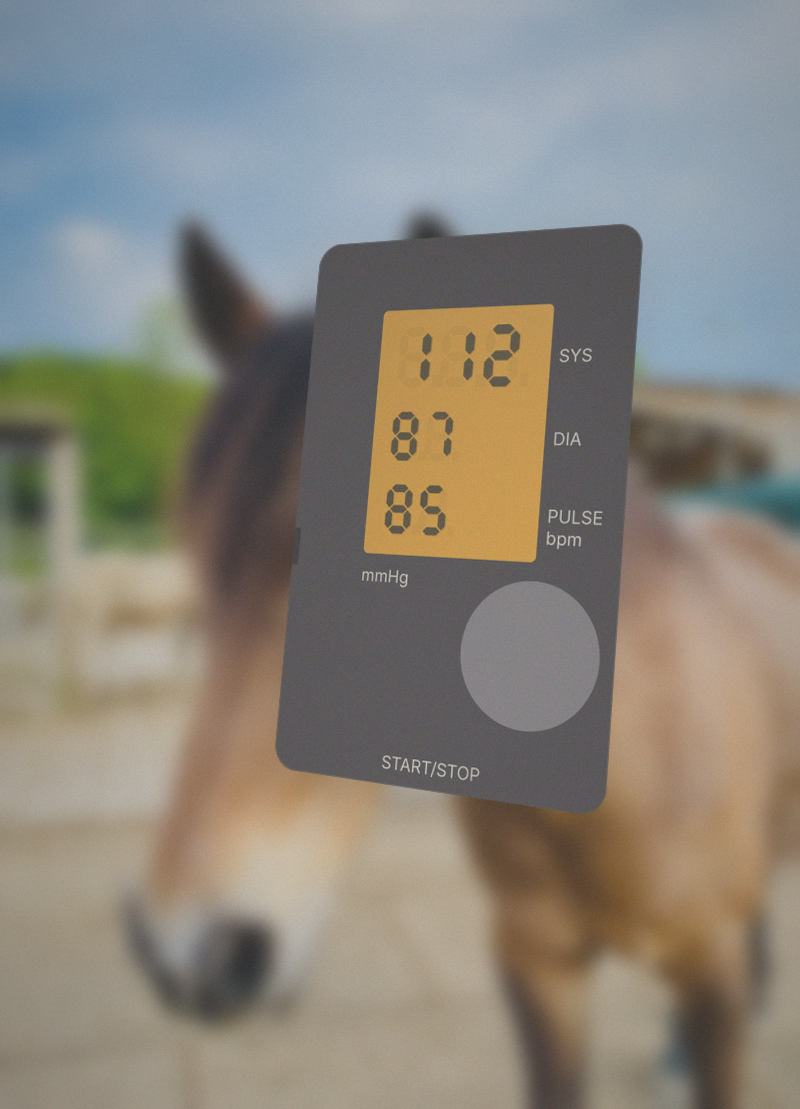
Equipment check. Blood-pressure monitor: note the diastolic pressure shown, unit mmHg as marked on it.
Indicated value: 87 mmHg
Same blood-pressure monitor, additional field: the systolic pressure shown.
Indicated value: 112 mmHg
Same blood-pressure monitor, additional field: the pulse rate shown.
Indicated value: 85 bpm
